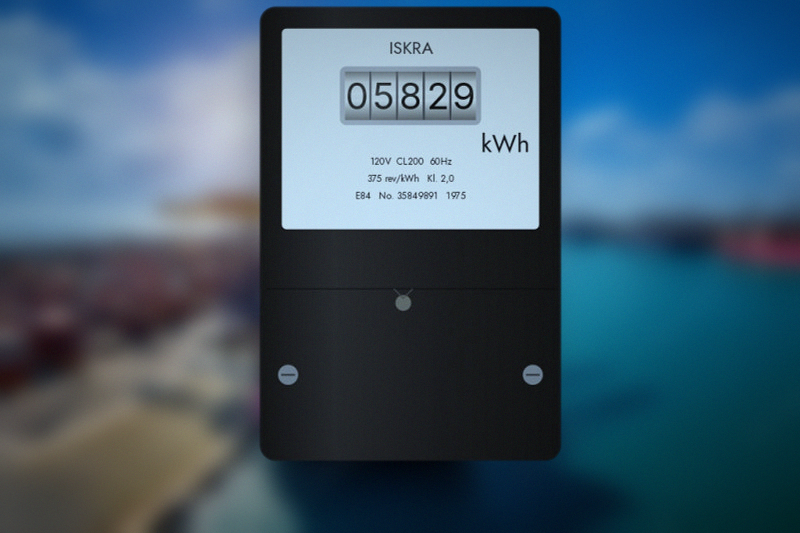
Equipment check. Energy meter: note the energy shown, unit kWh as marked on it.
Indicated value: 5829 kWh
